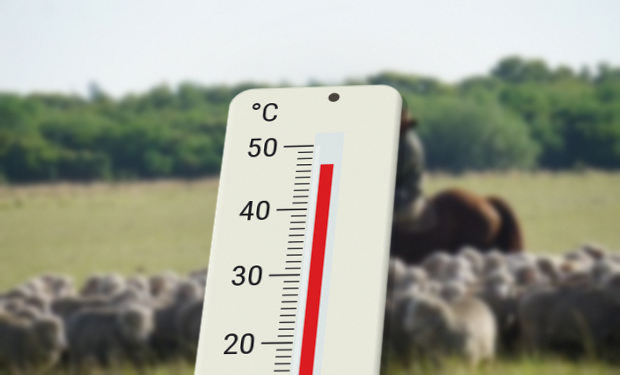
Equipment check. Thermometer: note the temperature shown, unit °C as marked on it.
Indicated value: 47 °C
